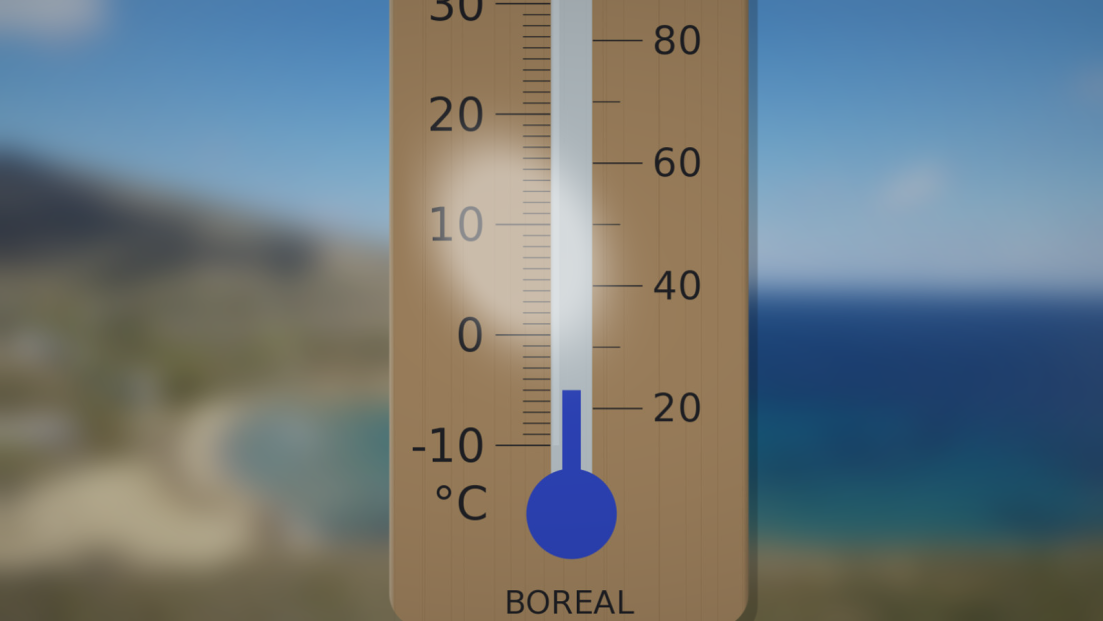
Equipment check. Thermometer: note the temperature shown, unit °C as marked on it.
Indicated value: -5 °C
